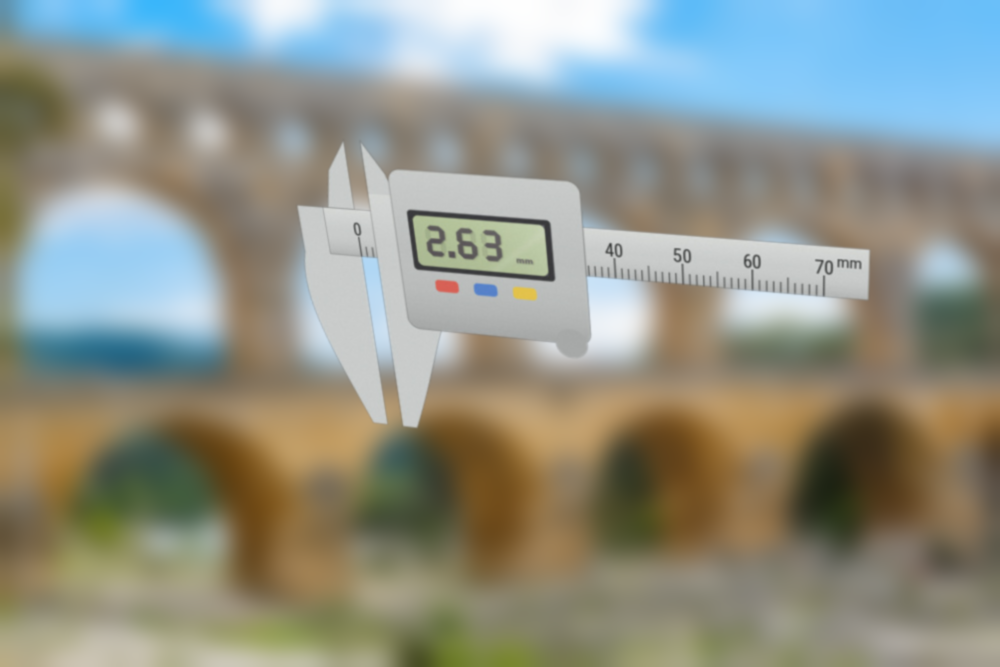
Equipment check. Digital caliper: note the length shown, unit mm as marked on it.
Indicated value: 2.63 mm
